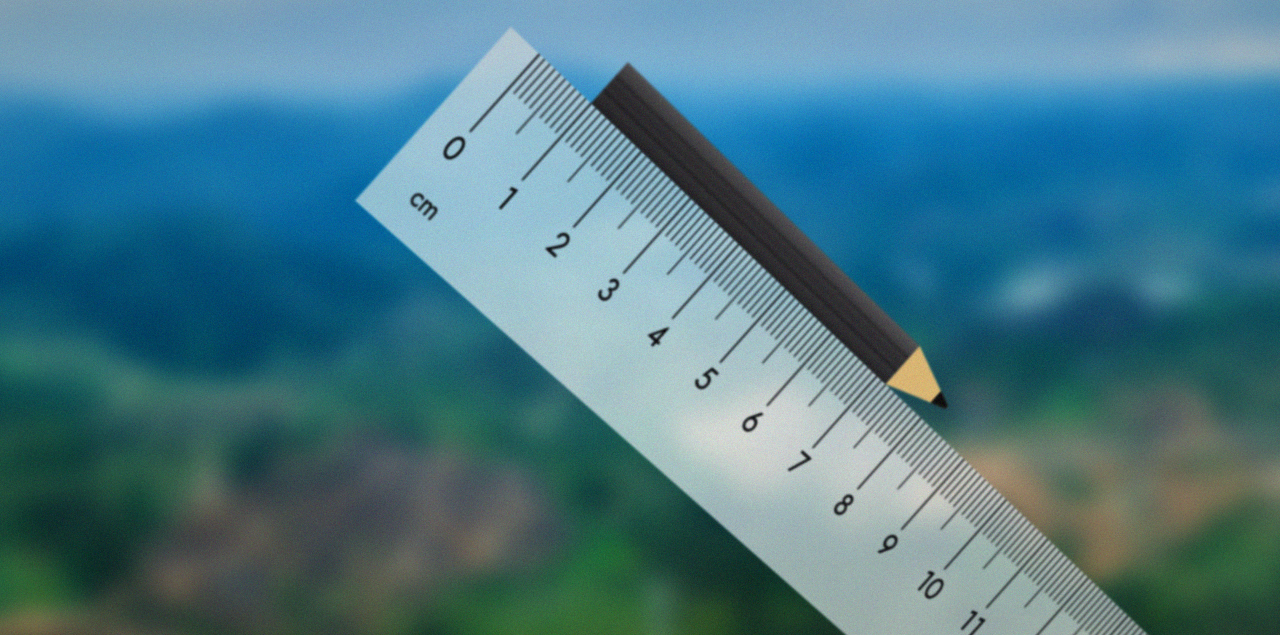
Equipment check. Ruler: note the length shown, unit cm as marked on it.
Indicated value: 7.2 cm
